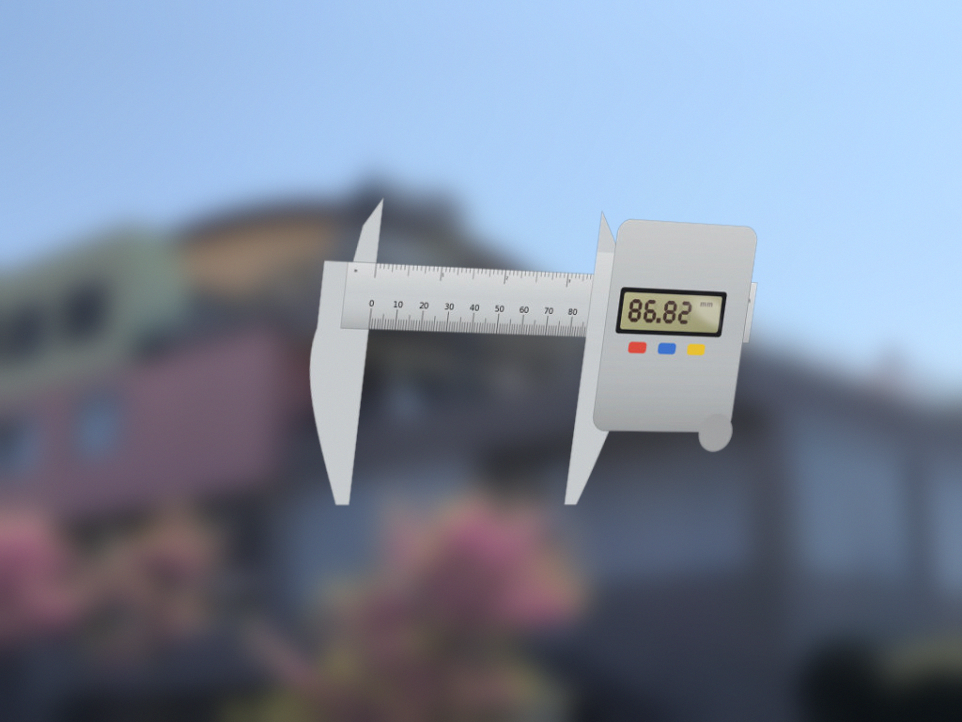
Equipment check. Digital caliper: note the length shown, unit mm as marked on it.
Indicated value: 86.82 mm
